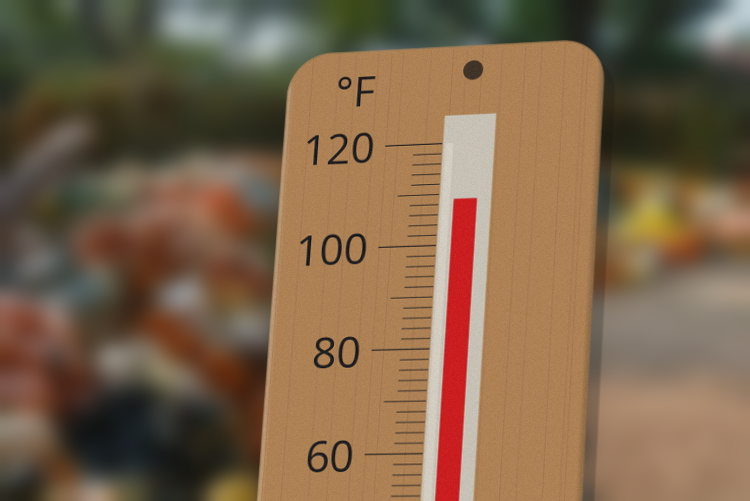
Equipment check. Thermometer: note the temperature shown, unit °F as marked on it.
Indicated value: 109 °F
